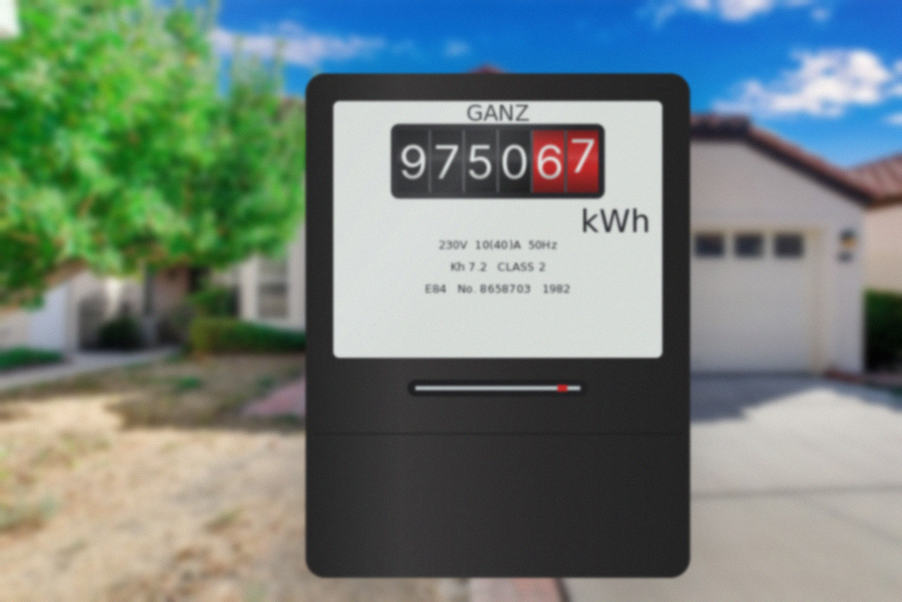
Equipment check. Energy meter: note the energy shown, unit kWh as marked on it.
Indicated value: 9750.67 kWh
